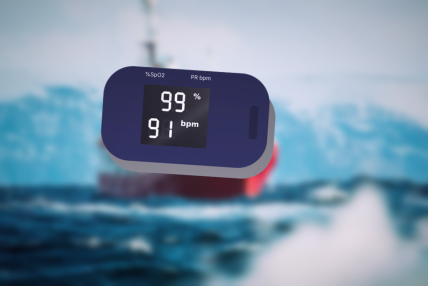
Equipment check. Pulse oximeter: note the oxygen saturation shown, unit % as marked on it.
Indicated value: 99 %
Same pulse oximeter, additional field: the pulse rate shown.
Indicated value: 91 bpm
